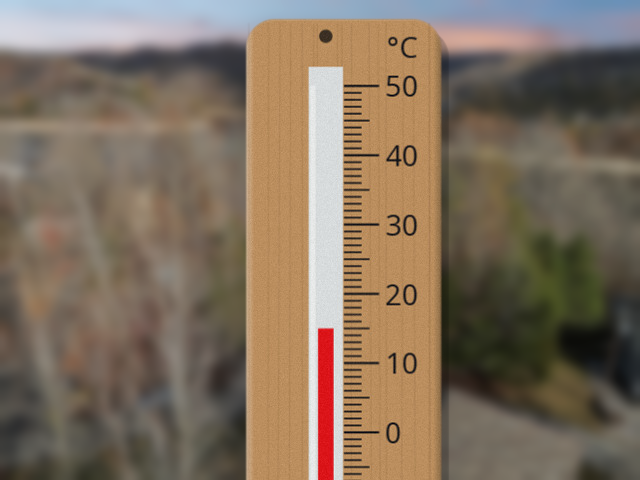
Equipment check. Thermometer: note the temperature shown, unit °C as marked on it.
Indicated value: 15 °C
